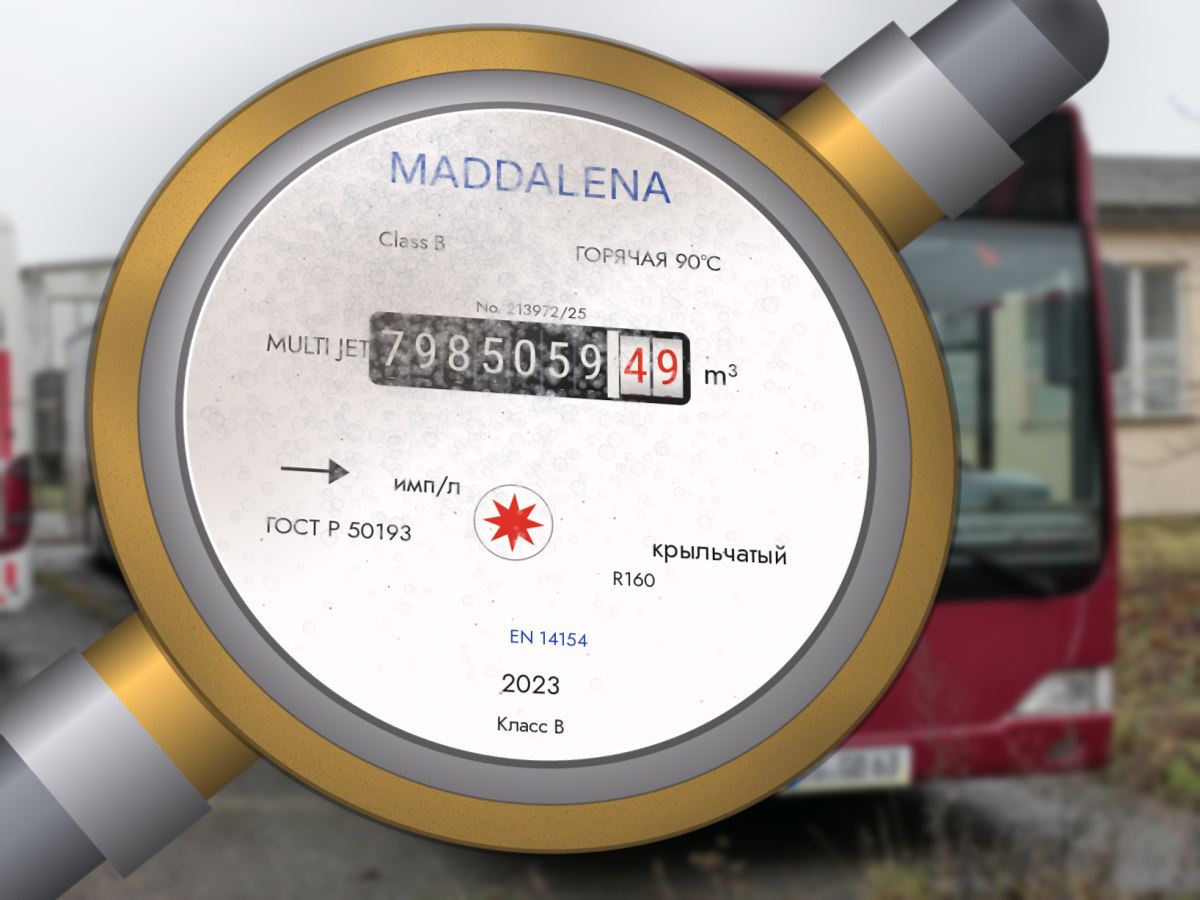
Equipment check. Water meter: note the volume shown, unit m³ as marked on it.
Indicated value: 7985059.49 m³
